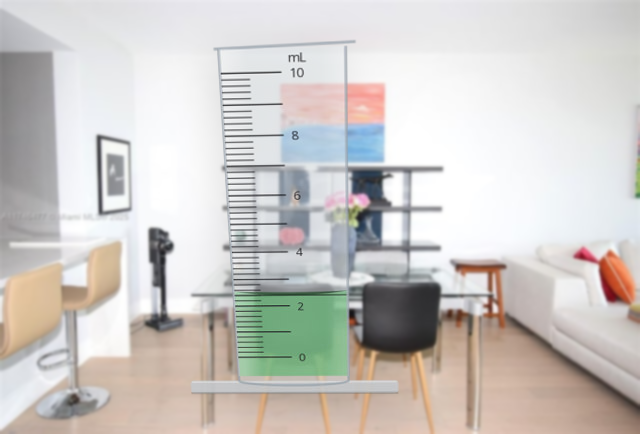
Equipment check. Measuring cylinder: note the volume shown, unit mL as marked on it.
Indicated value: 2.4 mL
